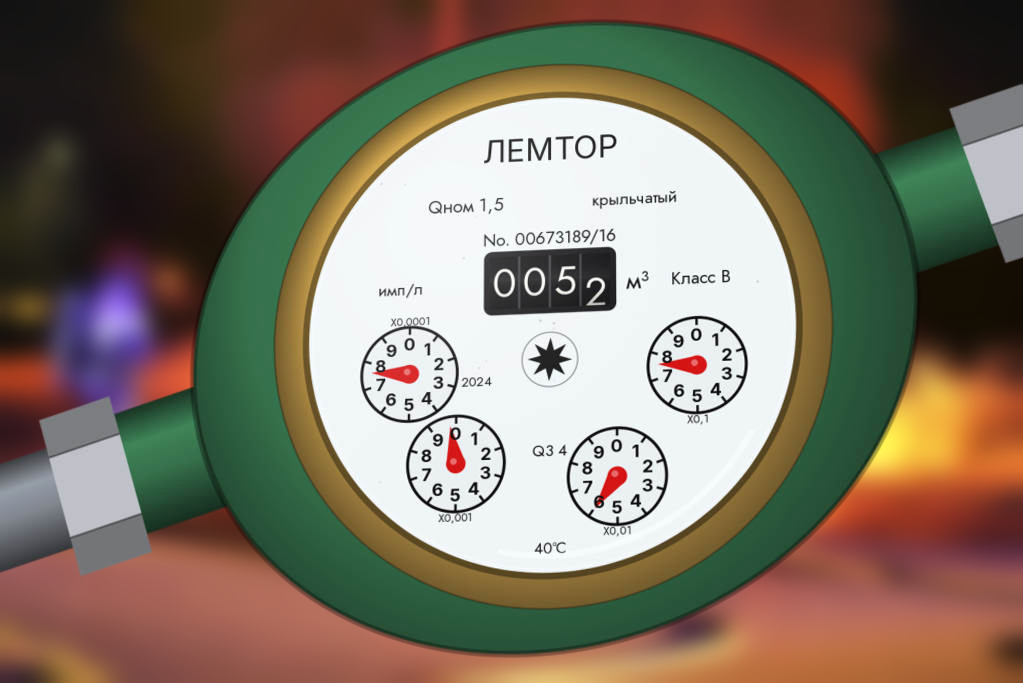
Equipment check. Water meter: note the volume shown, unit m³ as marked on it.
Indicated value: 51.7597 m³
